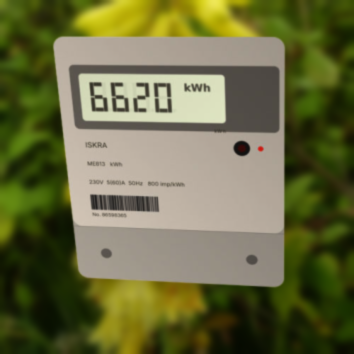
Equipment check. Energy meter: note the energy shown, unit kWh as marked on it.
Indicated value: 6620 kWh
